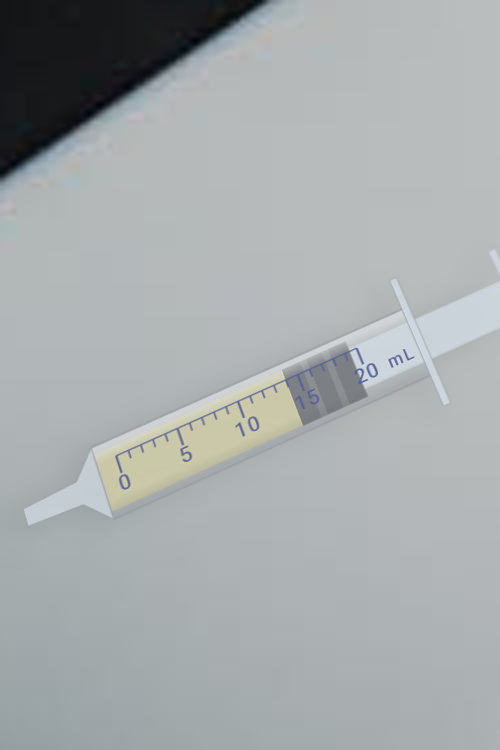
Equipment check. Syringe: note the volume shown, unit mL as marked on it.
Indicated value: 14 mL
